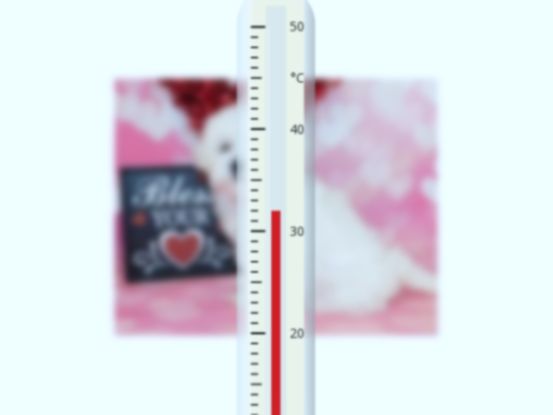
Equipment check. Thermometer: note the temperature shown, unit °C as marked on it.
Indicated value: 32 °C
